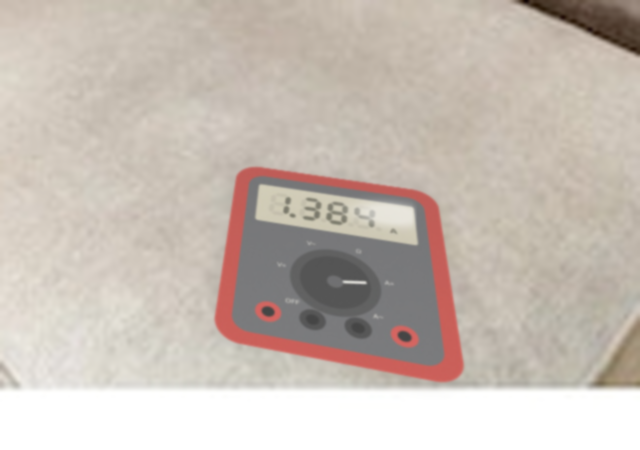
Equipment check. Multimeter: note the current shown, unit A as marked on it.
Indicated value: 1.384 A
